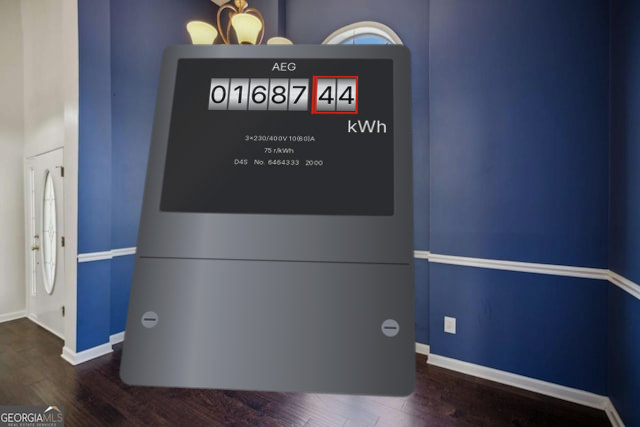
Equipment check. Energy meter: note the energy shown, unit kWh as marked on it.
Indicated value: 1687.44 kWh
